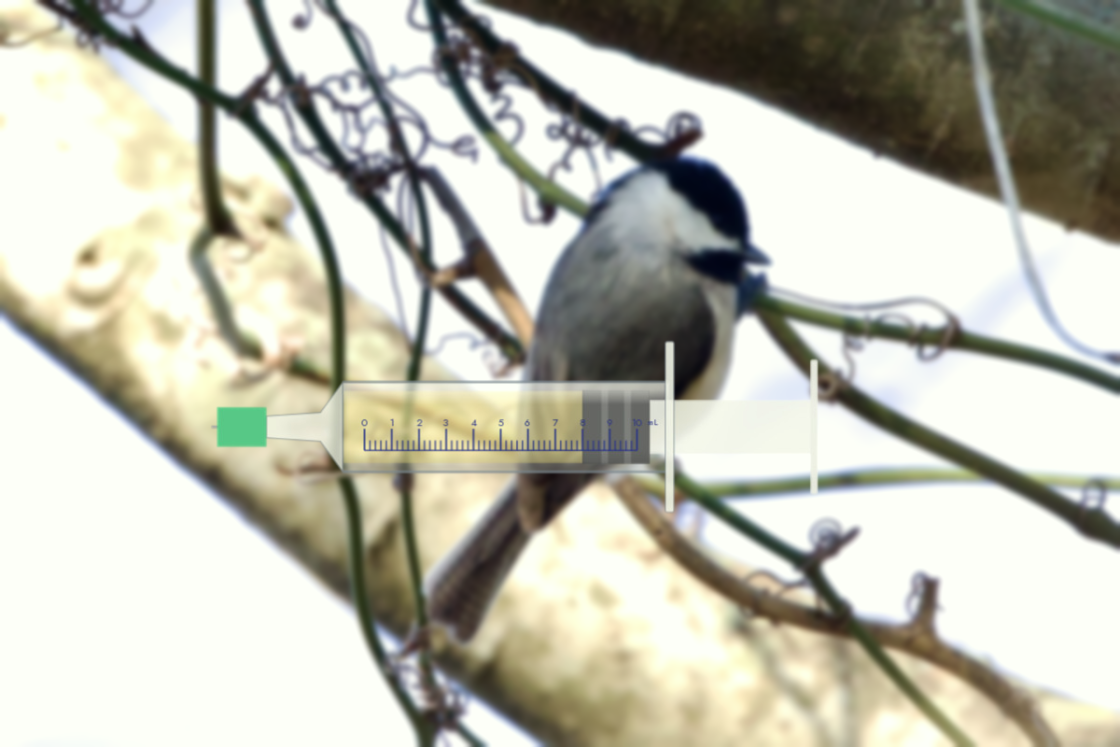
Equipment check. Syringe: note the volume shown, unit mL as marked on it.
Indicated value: 8 mL
